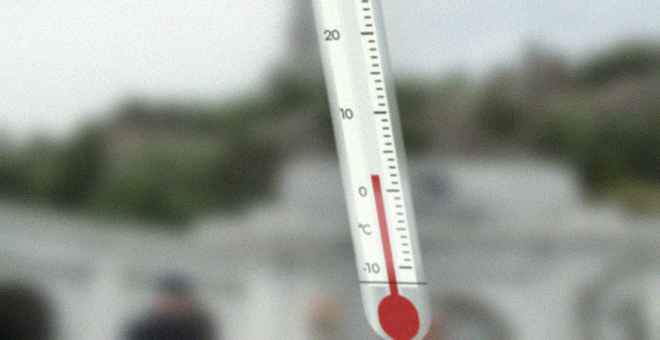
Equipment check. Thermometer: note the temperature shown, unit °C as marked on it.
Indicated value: 2 °C
